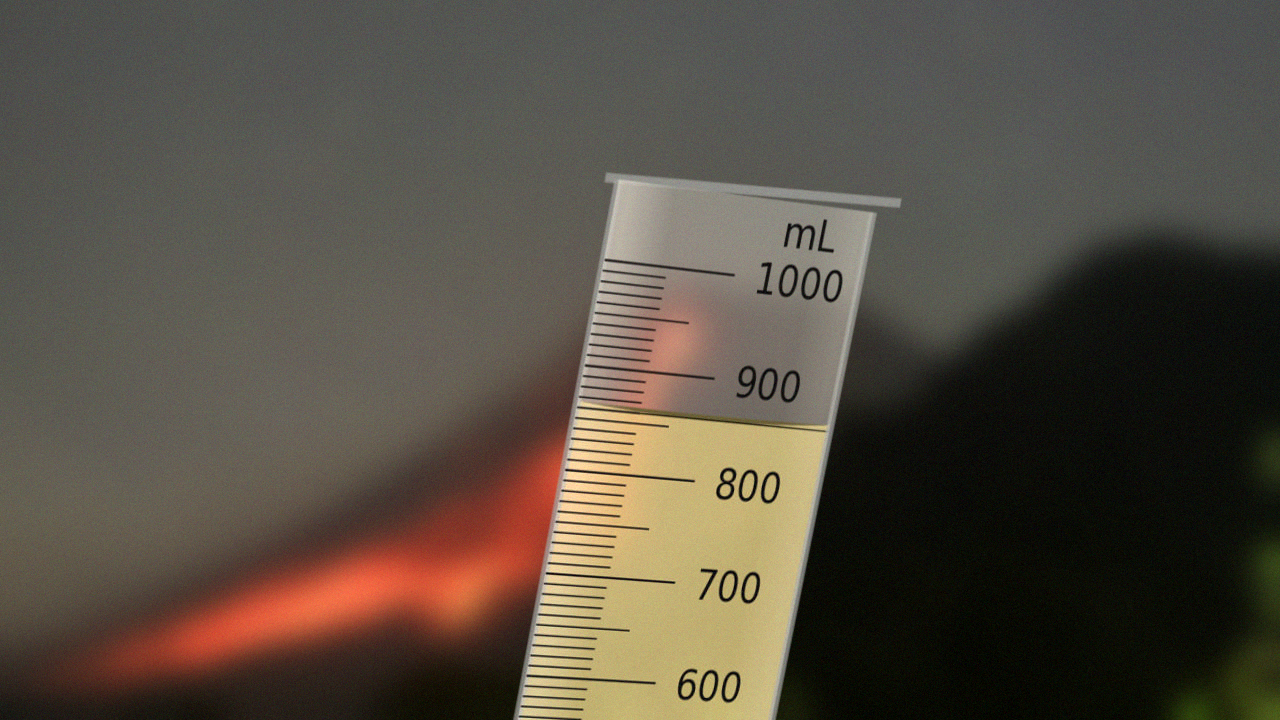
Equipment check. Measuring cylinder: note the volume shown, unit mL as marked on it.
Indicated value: 860 mL
